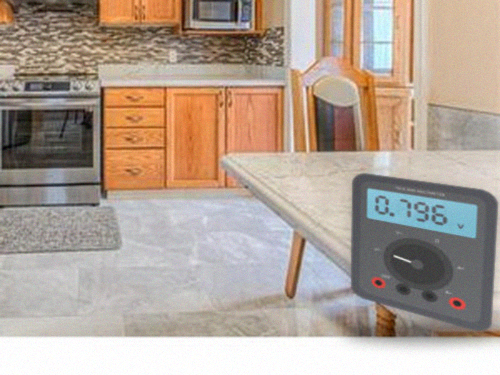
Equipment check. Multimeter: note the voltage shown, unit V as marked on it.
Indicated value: 0.796 V
